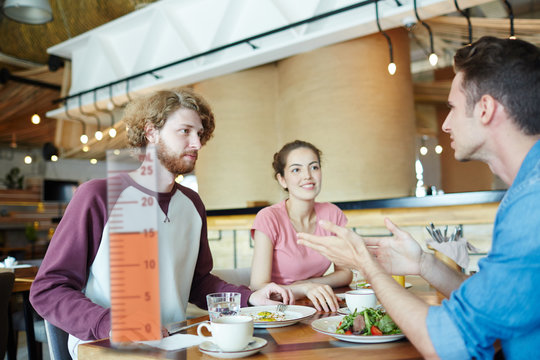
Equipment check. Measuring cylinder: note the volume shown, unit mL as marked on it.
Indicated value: 15 mL
